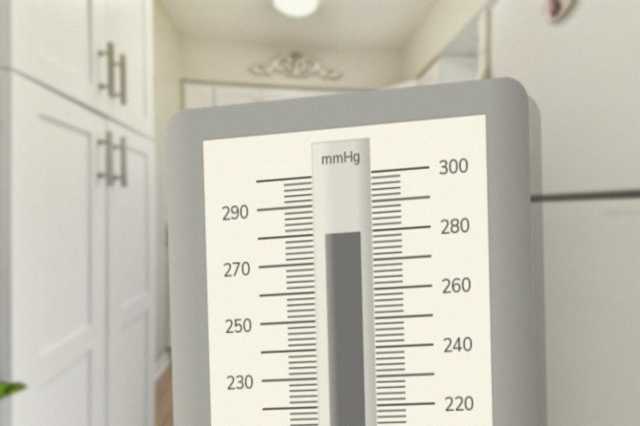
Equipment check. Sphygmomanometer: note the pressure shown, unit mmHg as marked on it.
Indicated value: 280 mmHg
